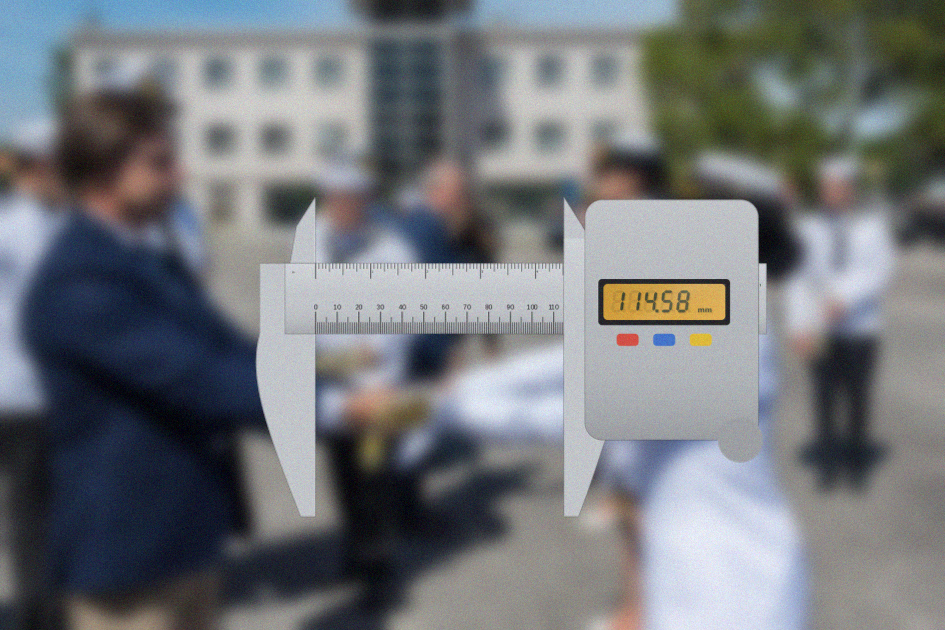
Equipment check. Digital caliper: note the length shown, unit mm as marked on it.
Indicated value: 114.58 mm
